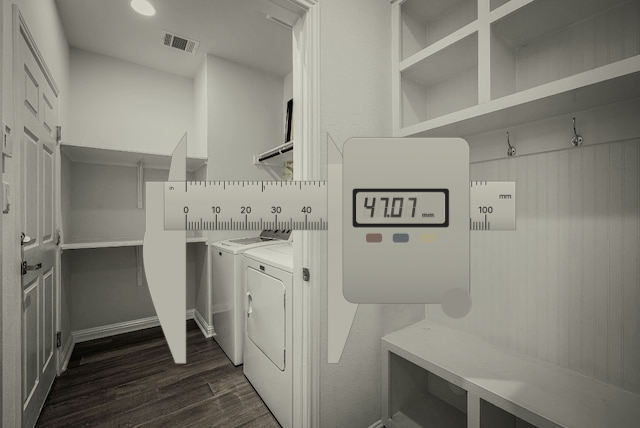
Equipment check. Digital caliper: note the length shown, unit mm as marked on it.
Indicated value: 47.07 mm
